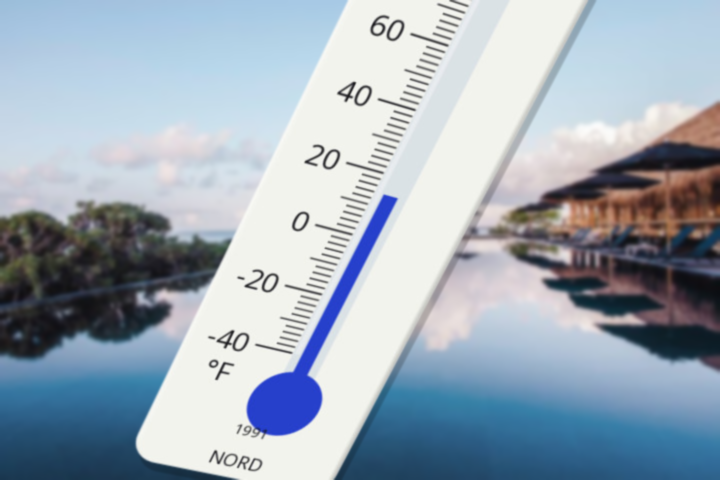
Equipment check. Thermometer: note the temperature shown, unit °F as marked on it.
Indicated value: 14 °F
